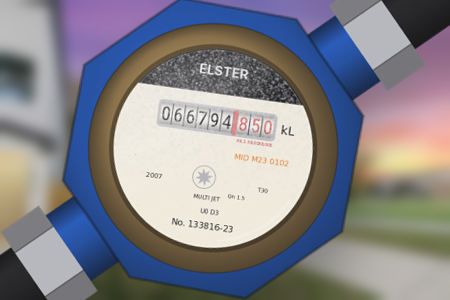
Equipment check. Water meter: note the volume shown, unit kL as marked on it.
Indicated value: 66794.850 kL
